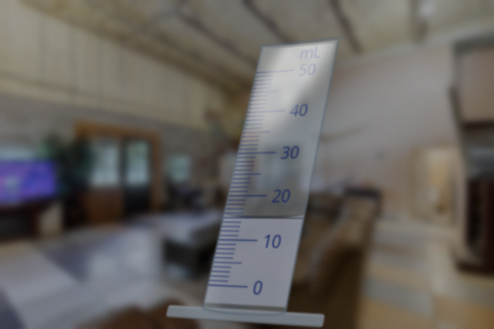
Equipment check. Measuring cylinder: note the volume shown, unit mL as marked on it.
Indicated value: 15 mL
